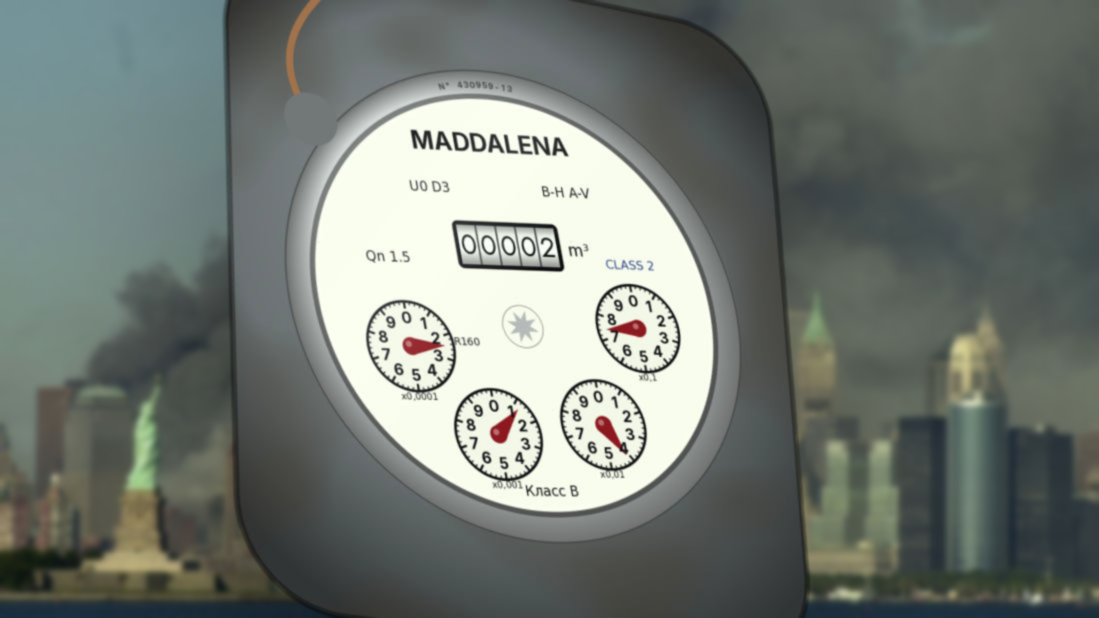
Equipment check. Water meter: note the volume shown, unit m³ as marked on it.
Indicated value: 2.7412 m³
